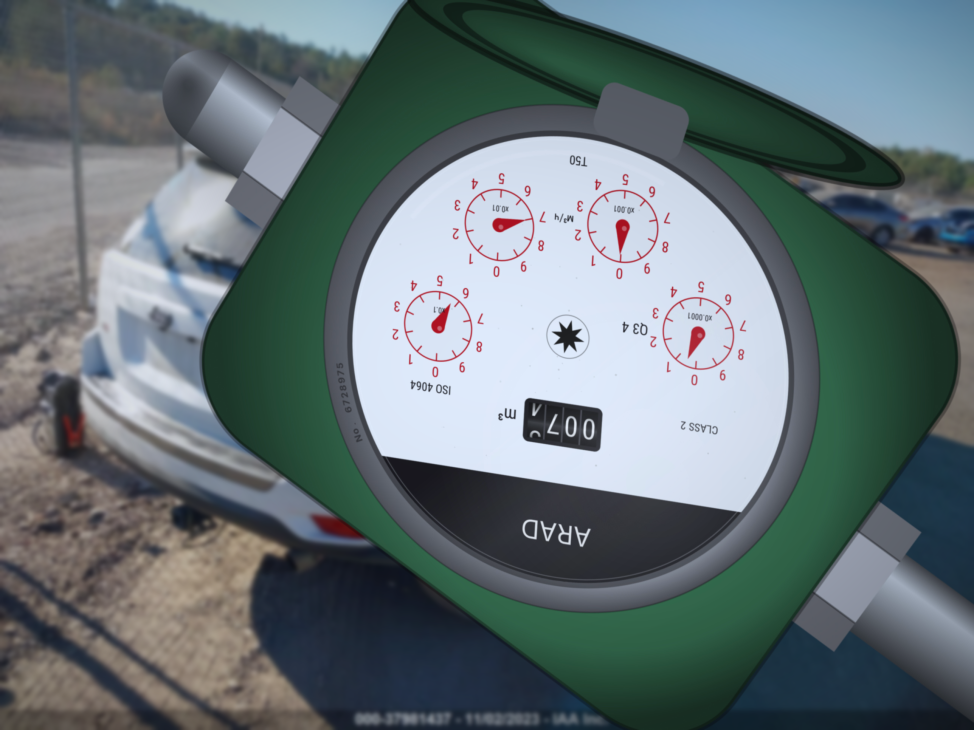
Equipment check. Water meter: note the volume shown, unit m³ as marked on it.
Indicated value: 73.5700 m³
